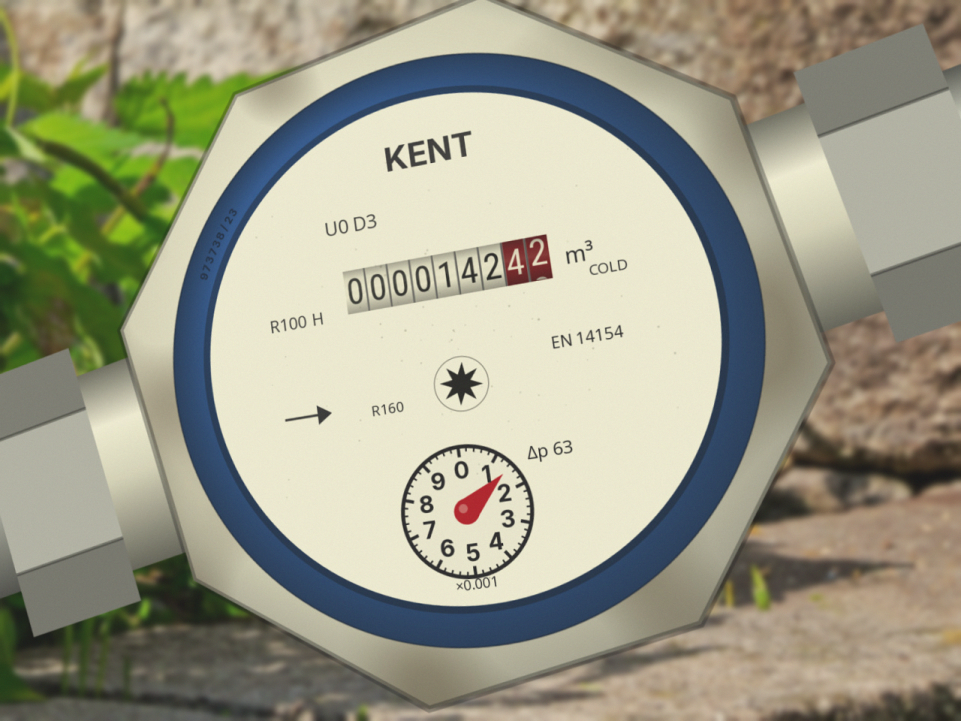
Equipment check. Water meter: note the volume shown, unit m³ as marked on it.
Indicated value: 142.421 m³
